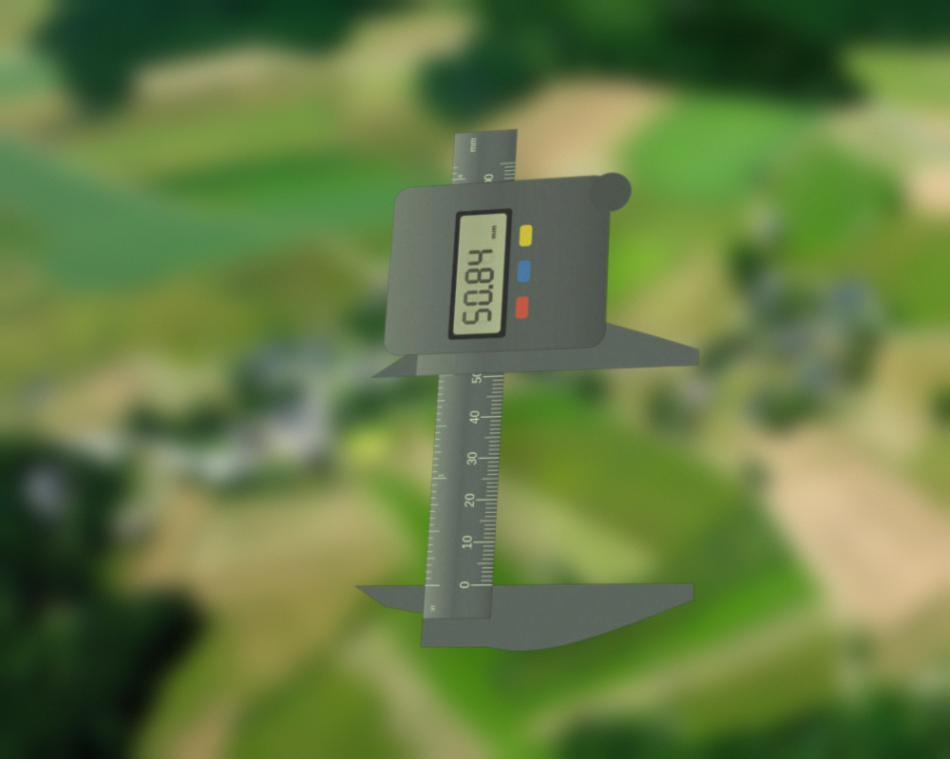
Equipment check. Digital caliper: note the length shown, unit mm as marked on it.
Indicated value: 50.84 mm
